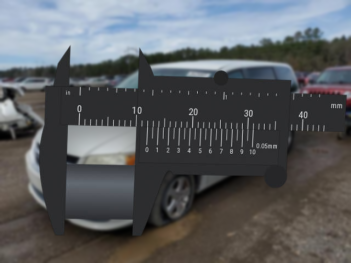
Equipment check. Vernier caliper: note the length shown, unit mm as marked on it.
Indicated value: 12.0 mm
